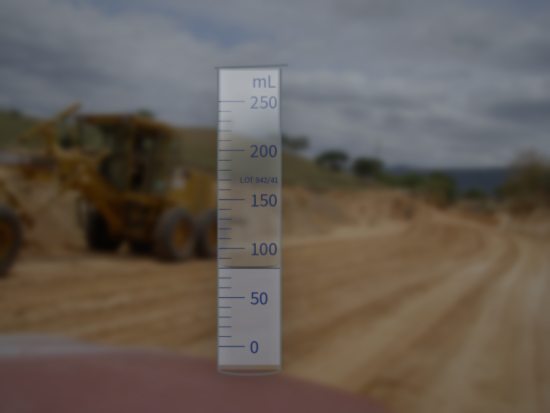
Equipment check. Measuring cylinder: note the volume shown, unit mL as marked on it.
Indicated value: 80 mL
